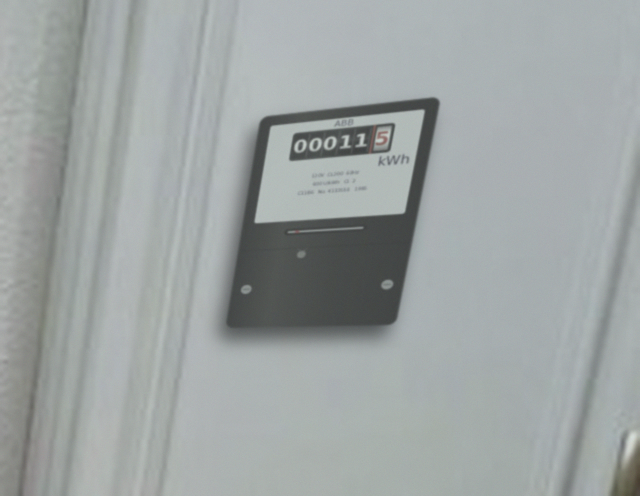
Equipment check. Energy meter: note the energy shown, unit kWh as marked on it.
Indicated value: 11.5 kWh
